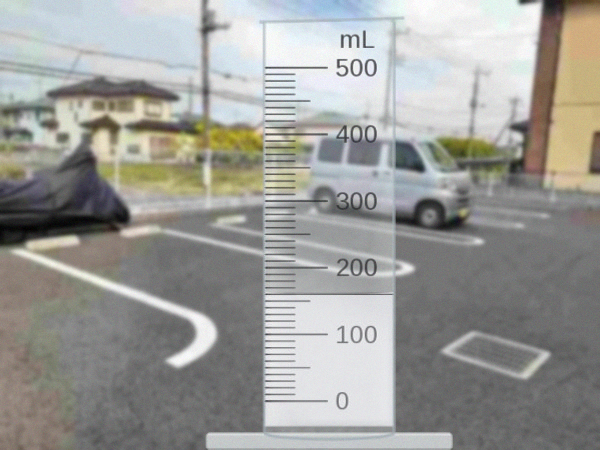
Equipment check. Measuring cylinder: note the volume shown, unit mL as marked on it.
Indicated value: 160 mL
